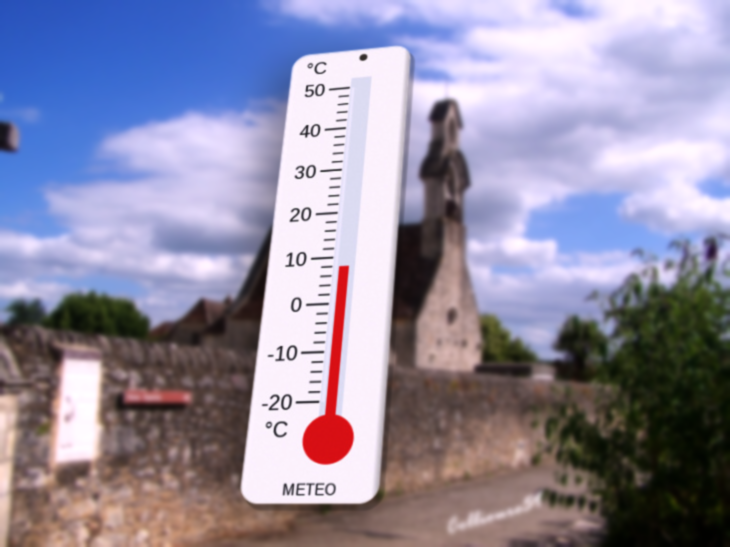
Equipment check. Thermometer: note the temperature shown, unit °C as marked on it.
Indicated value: 8 °C
